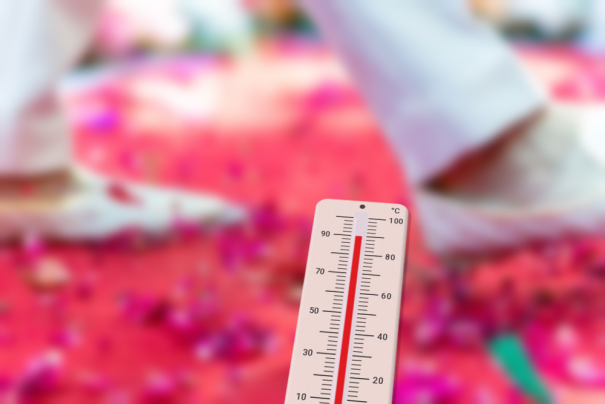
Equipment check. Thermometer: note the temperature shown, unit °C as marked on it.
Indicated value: 90 °C
